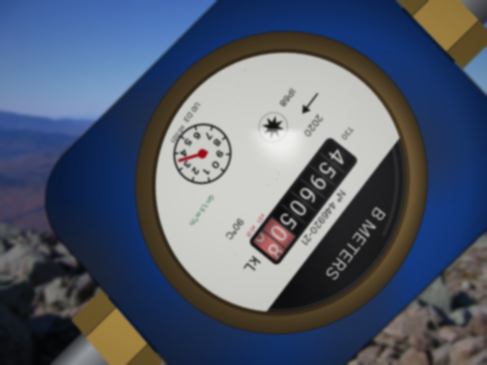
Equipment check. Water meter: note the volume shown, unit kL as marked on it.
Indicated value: 459605.083 kL
